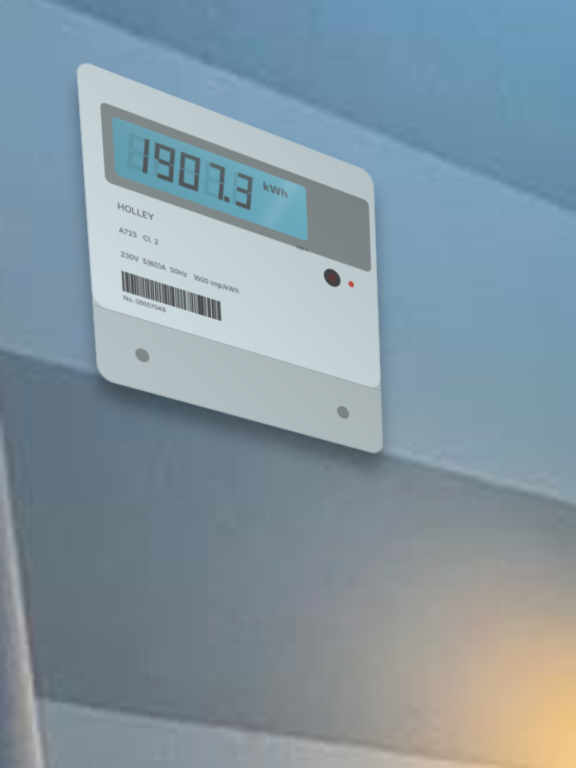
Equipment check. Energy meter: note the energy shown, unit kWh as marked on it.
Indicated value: 1907.3 kWh
